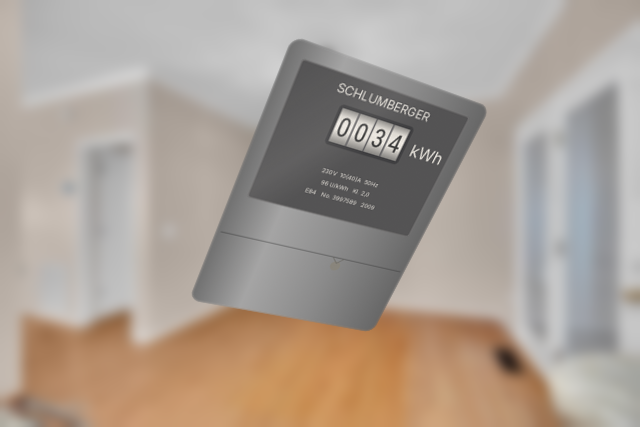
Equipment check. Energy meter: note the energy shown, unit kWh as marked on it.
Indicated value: 34 kWh
